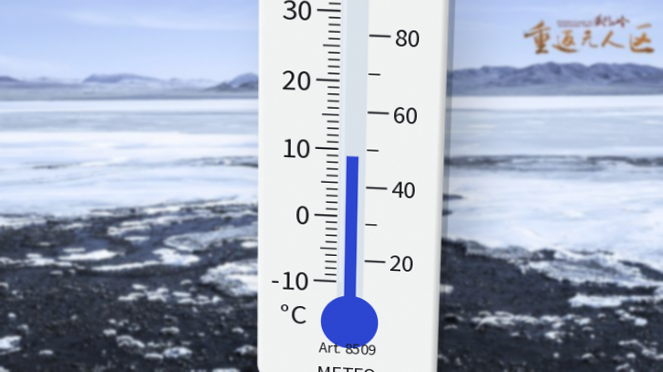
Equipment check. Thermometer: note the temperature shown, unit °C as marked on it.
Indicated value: 9 °C
